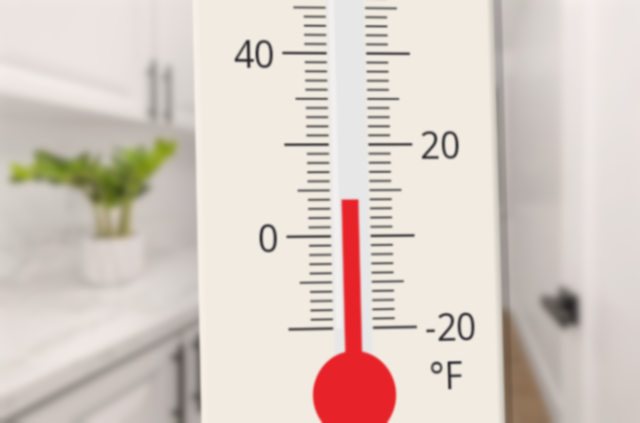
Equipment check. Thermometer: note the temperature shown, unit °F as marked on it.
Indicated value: 8 °F
